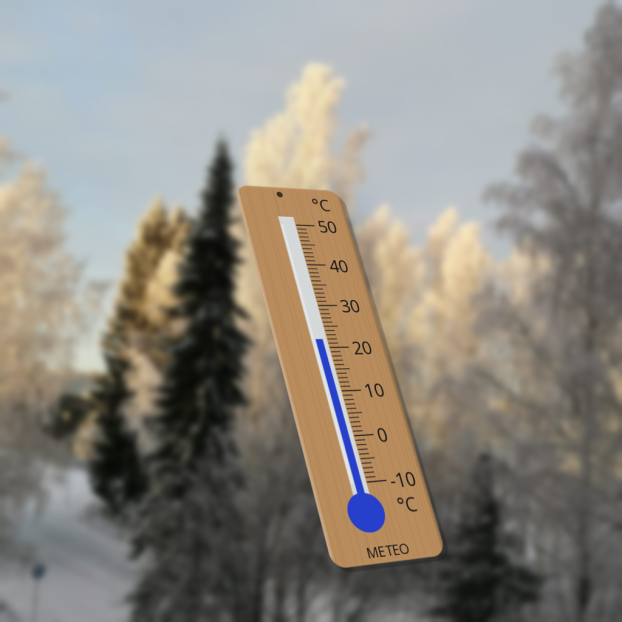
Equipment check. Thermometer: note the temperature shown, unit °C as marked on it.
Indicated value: 22 °C
